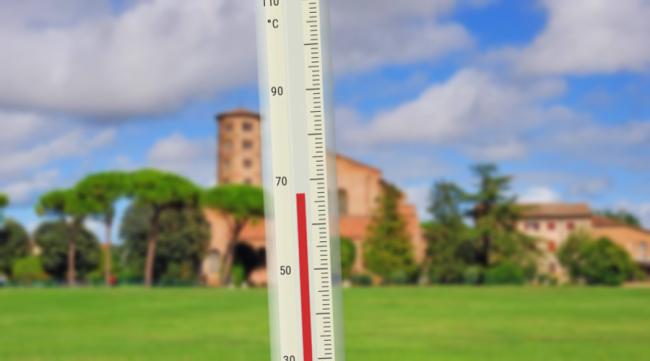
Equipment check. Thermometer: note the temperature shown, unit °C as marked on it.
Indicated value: 67 °C
